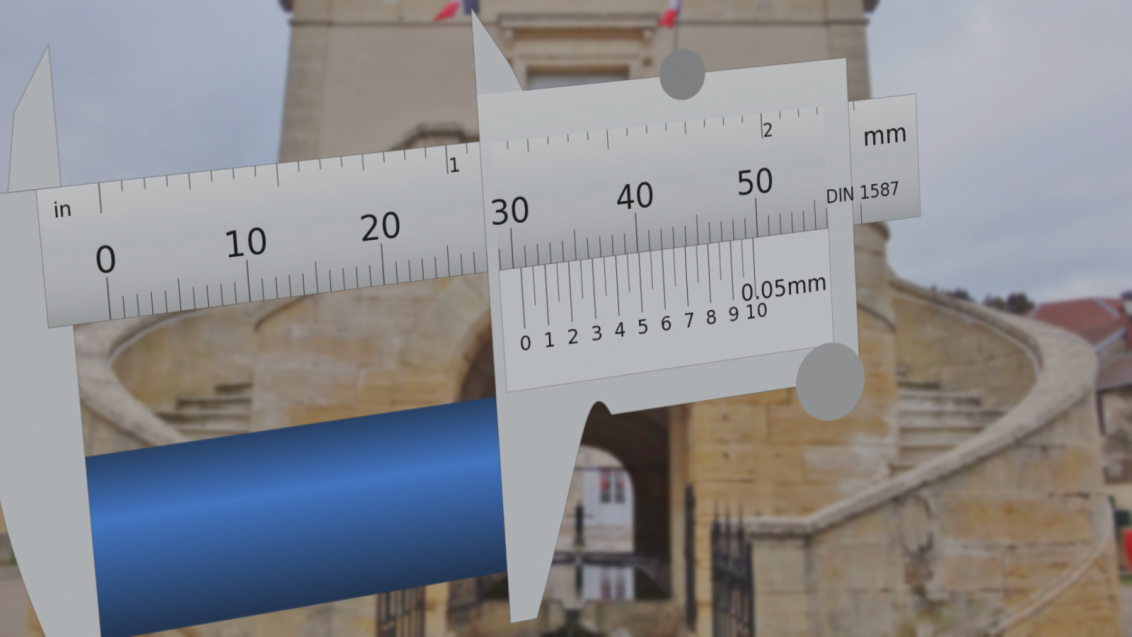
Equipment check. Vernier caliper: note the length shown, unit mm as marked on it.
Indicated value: 30.6 mm
